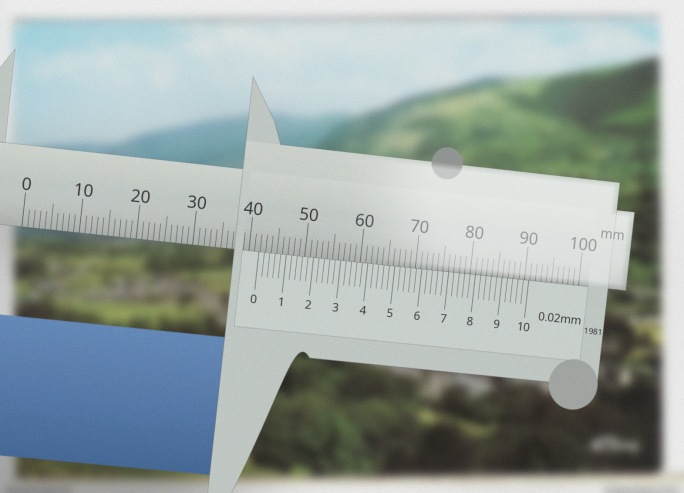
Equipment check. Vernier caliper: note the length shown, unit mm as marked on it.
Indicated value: 41.8 mm
